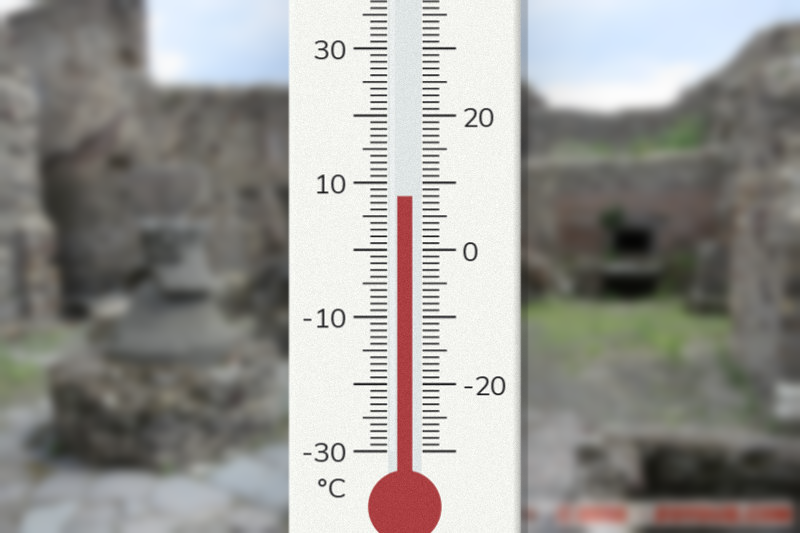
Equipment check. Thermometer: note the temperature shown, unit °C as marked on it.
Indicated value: 8 °C
